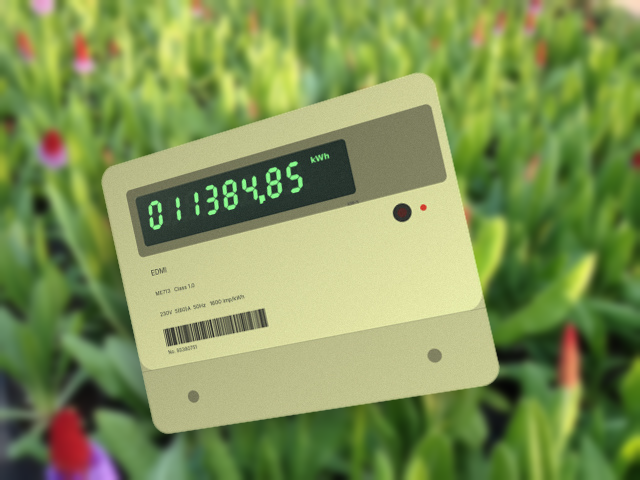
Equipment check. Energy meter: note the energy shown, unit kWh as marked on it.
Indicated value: 11384.85 kWh
